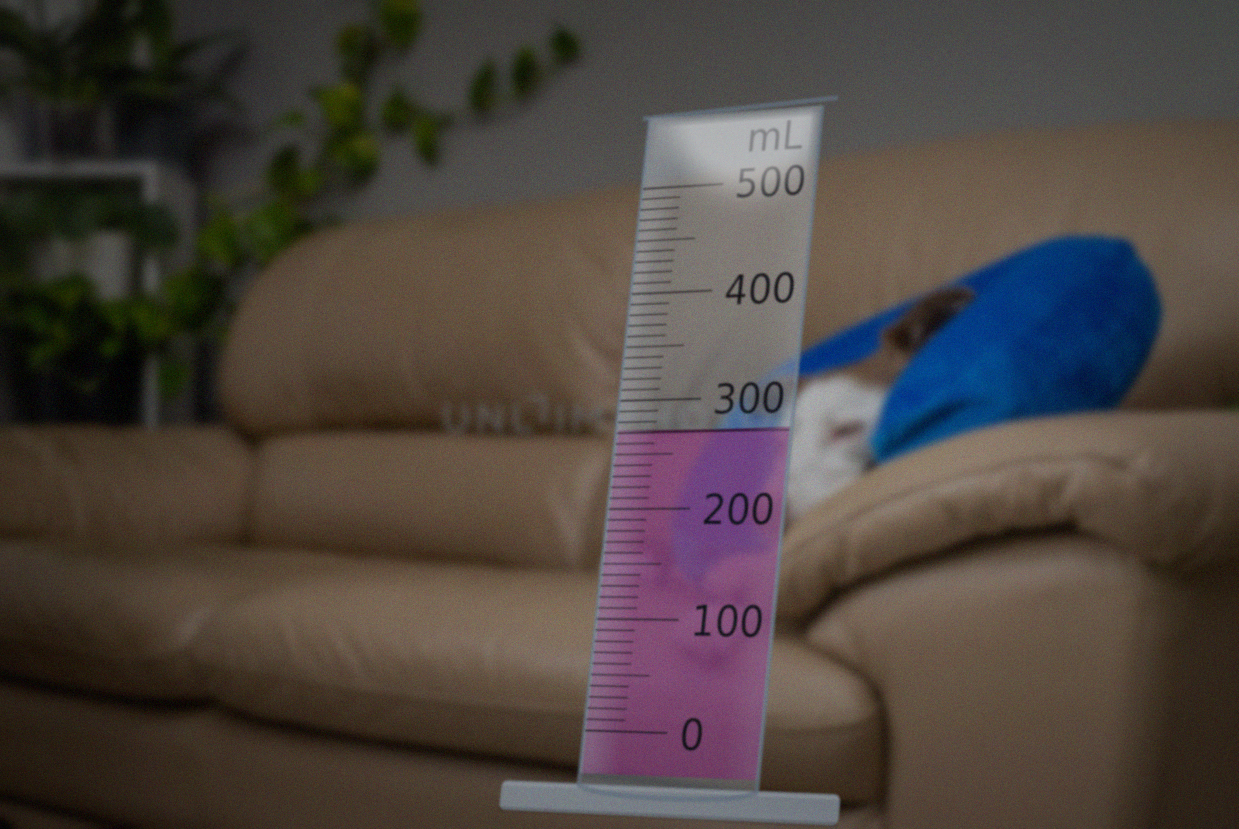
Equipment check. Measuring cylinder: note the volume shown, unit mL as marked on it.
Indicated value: 270 mL
